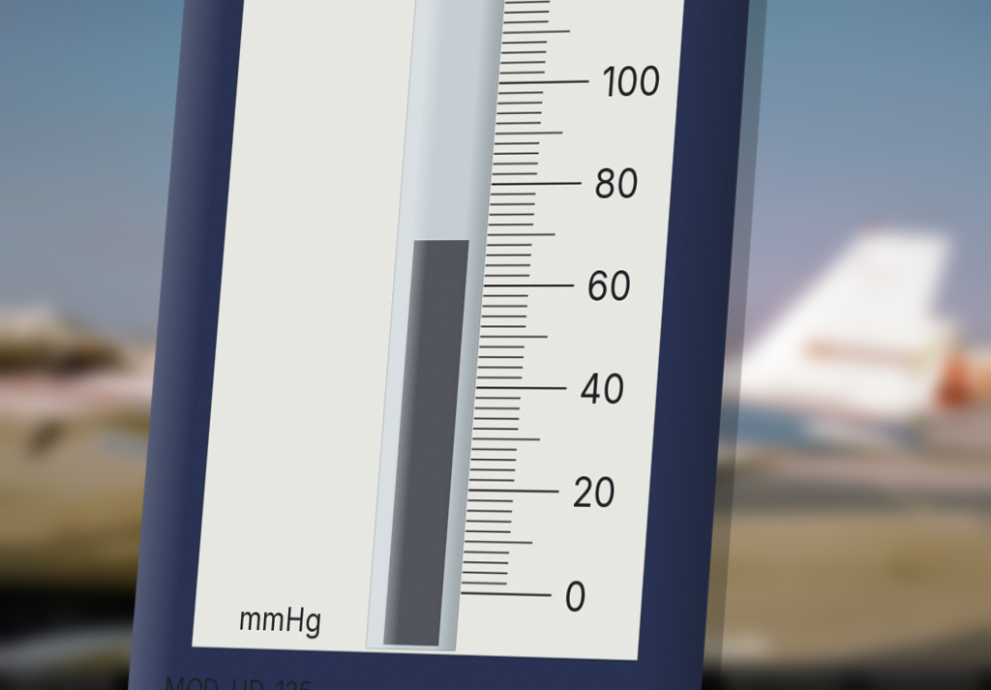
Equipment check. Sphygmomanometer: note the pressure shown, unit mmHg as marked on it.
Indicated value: 69 mmHg
